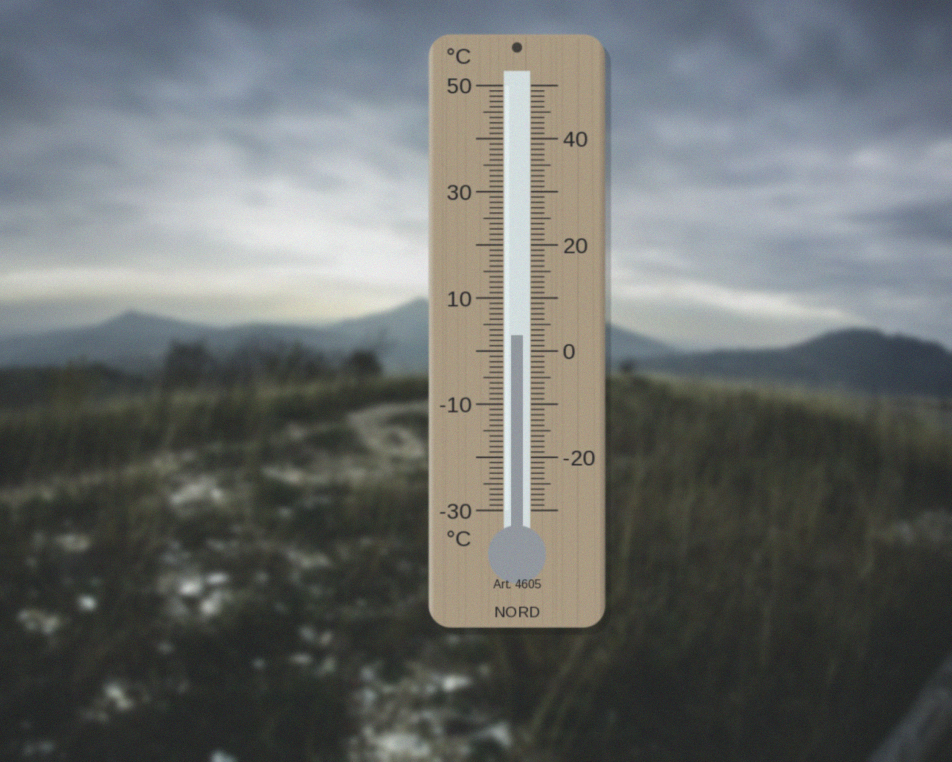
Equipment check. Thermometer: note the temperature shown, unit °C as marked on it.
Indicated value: 3 °C
